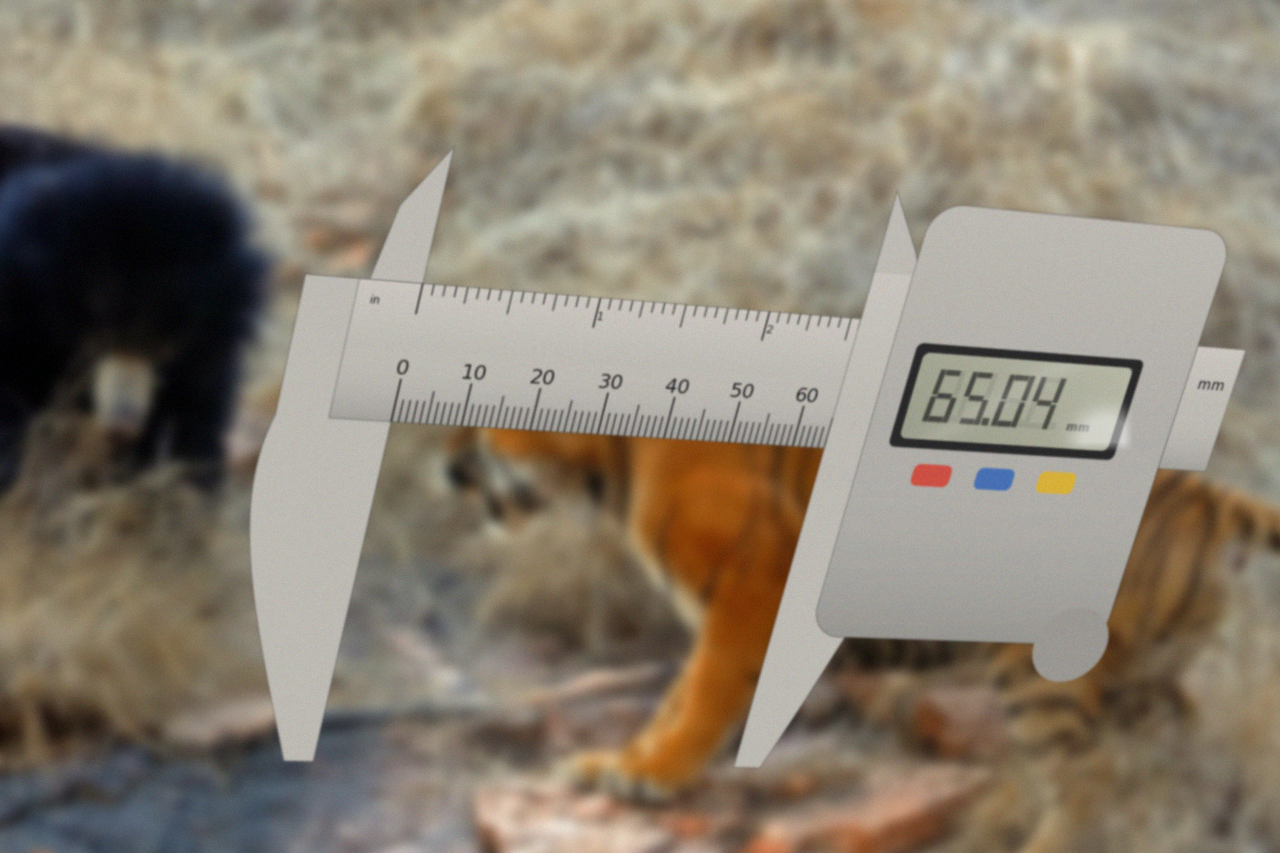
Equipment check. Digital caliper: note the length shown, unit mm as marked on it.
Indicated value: 65.04 mm
